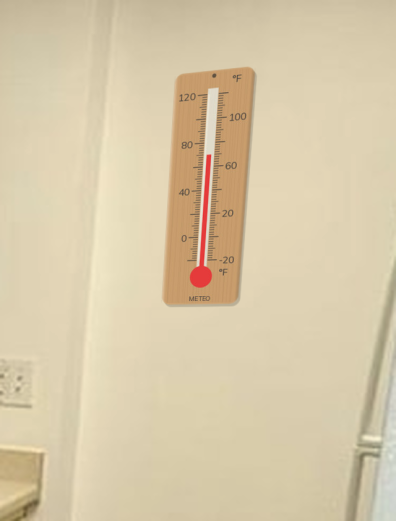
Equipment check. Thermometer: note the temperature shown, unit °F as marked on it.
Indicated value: 70 °F
